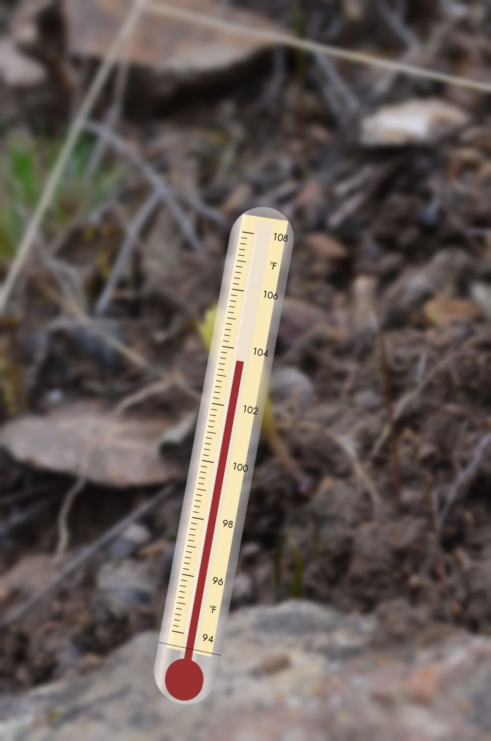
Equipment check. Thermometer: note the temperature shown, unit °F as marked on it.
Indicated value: 103.6 °F
